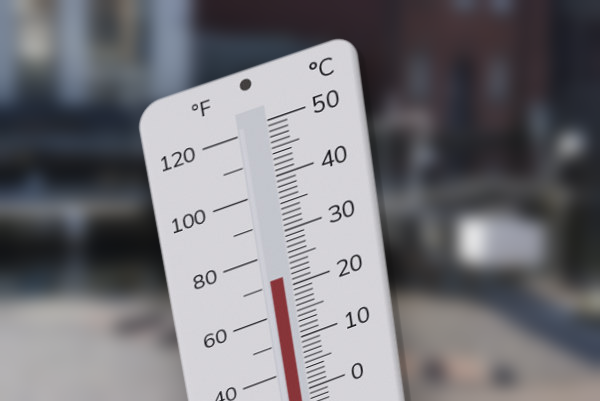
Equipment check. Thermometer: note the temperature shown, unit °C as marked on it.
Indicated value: 22 °C
